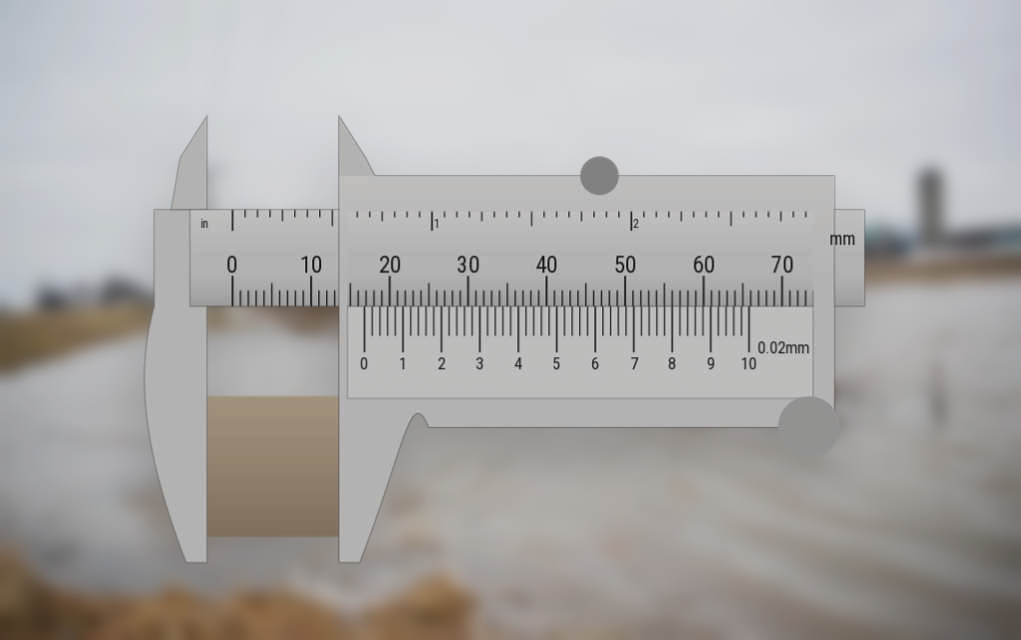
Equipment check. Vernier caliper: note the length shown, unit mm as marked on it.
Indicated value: 16.8 mm
